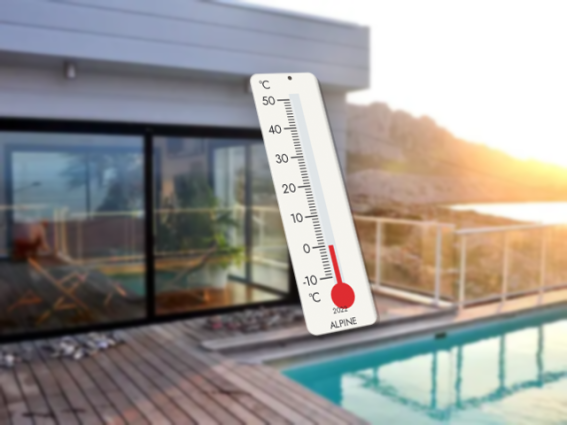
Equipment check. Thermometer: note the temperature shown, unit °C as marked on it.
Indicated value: 0 °C
